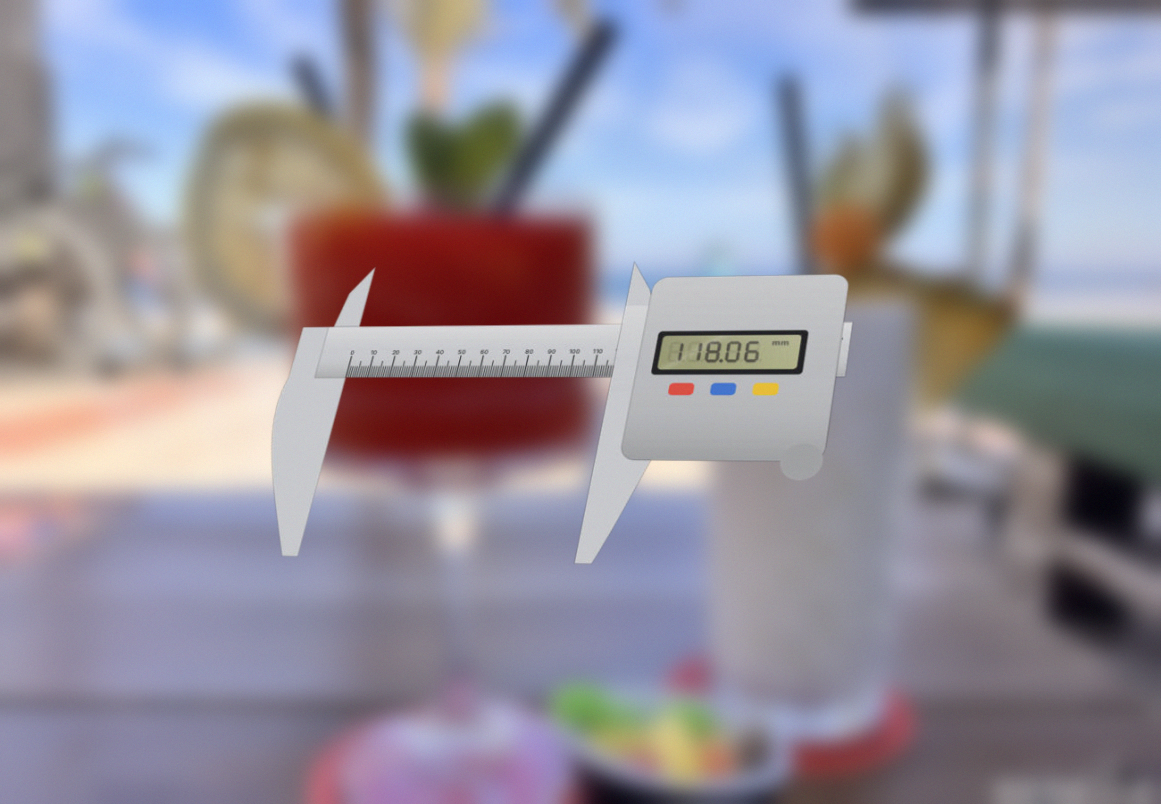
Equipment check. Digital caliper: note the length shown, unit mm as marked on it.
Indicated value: 118.06 mm
